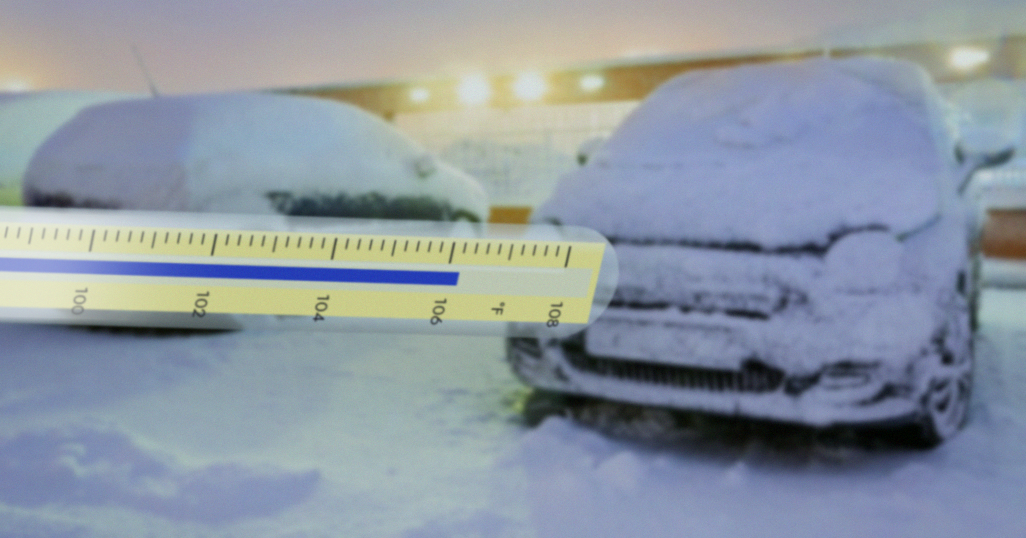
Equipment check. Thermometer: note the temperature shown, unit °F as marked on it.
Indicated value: 106.2 °F
